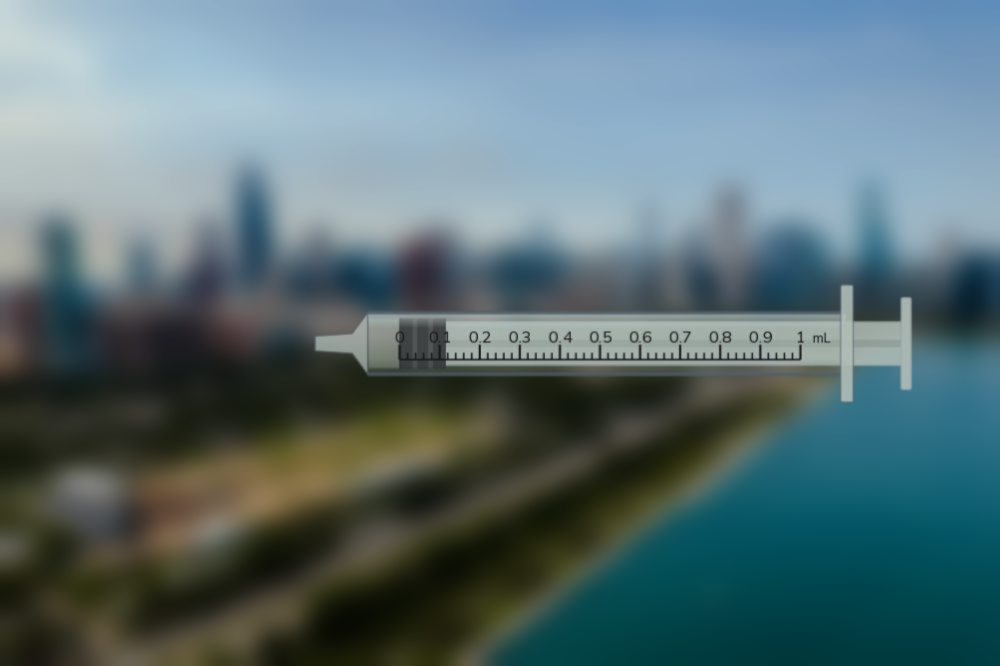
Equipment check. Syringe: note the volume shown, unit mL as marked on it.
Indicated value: 0 mL
